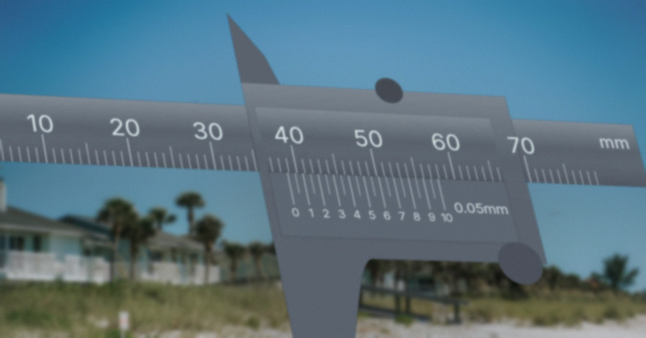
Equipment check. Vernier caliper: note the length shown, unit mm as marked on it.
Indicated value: 38.8 mm
